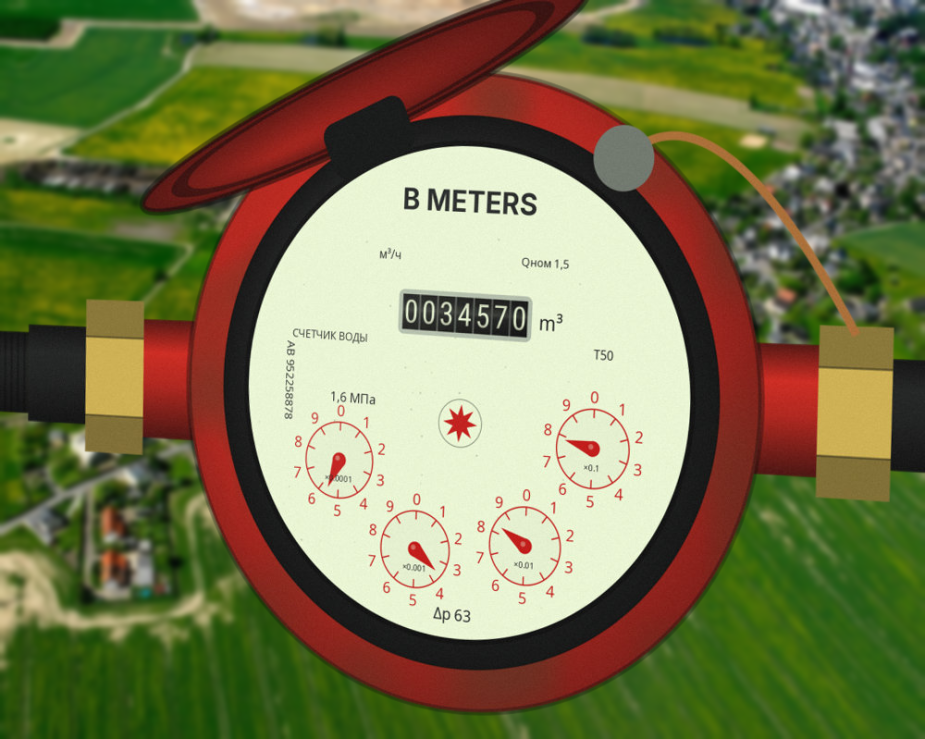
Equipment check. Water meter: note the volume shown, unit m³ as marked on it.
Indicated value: 34570.7835 m³
